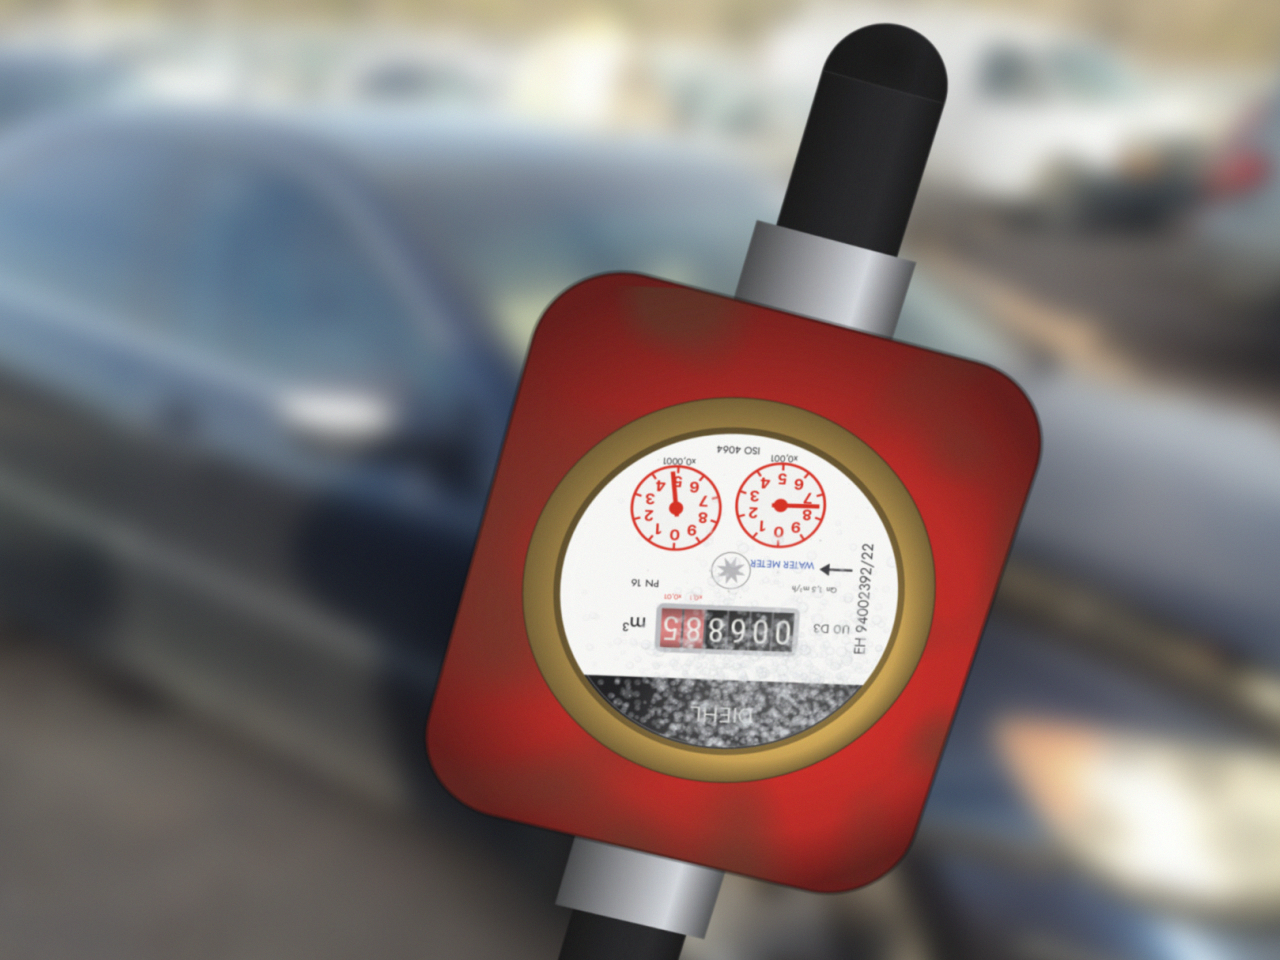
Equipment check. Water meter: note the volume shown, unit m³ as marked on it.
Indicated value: 68.8574 m³
